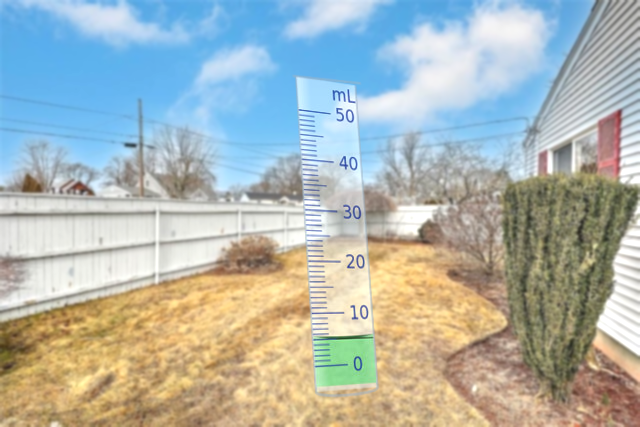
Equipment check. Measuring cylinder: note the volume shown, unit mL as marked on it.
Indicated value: 5 mL
